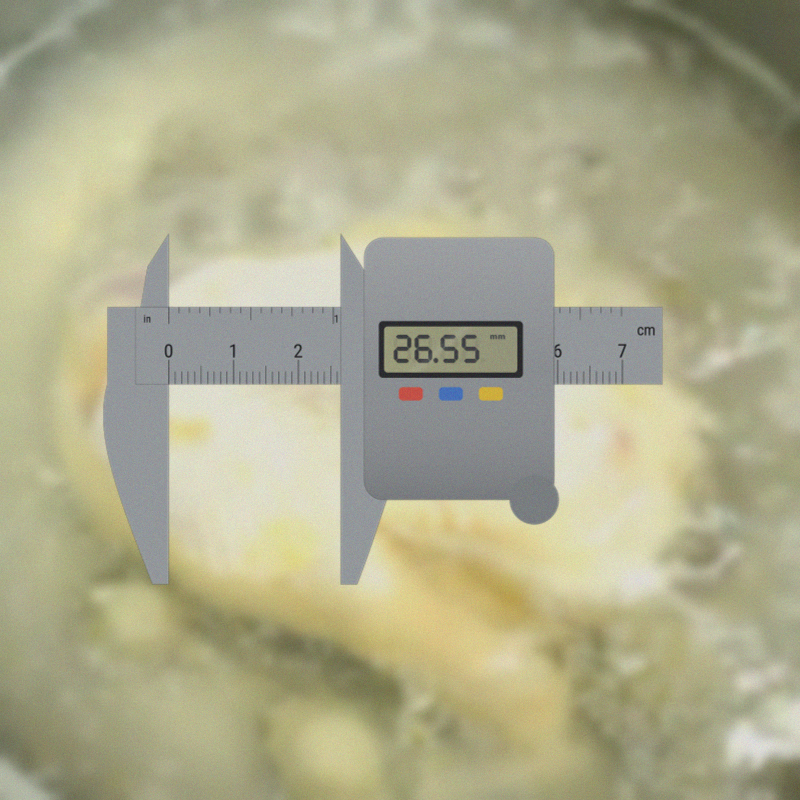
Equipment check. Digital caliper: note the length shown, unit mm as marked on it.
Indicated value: 26.55 mm
